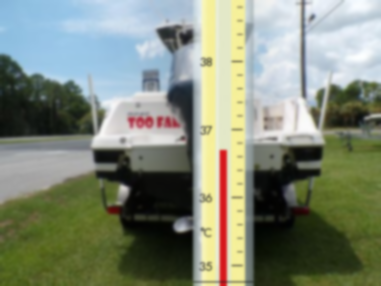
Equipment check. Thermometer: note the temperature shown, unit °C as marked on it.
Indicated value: 36.7 °C
